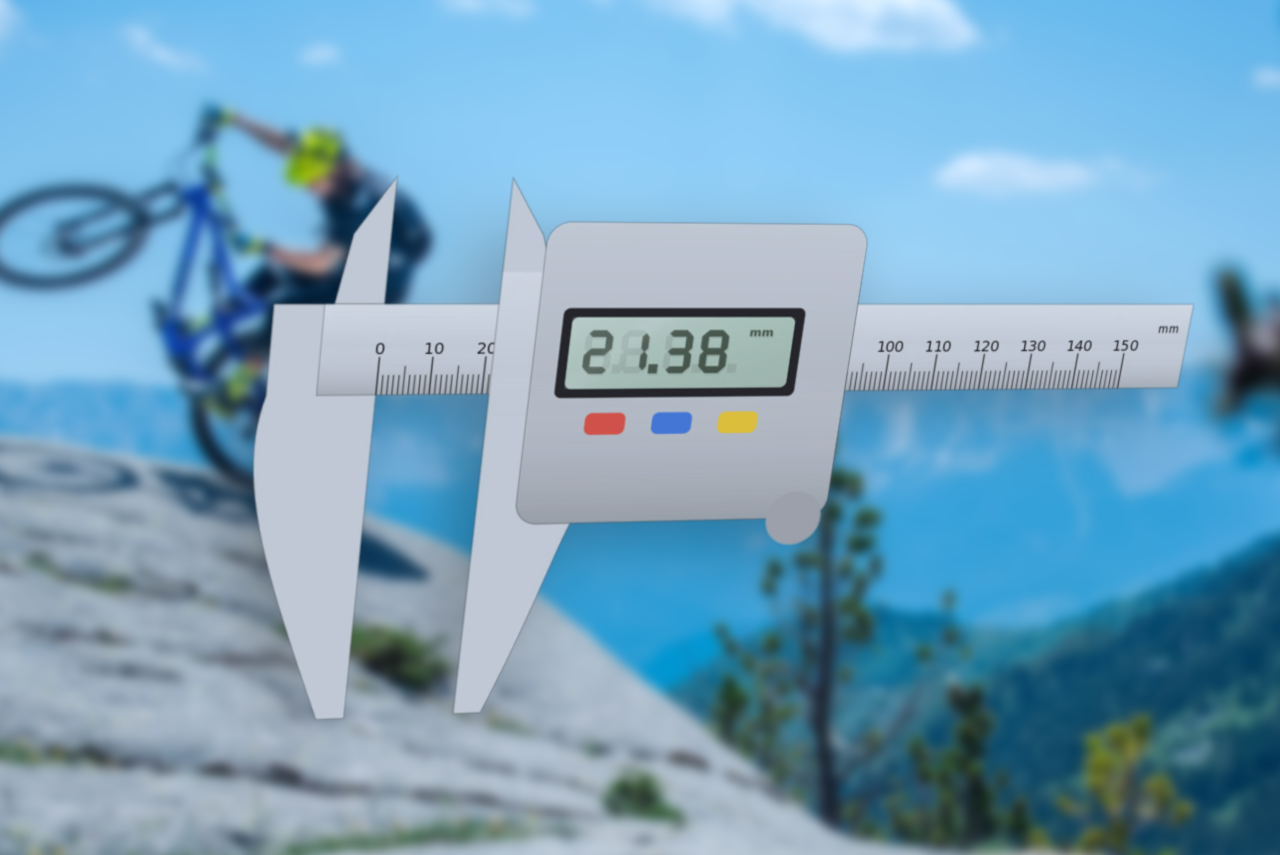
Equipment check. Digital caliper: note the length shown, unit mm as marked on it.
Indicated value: 21.38 mm
